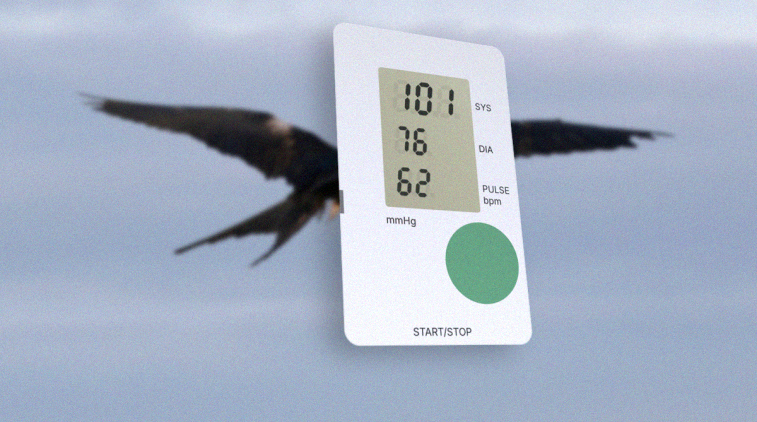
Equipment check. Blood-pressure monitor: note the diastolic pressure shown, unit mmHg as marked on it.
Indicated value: 76 mmHg
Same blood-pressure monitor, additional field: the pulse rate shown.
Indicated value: 62 bpm
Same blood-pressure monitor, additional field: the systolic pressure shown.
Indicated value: 101 mmHg
